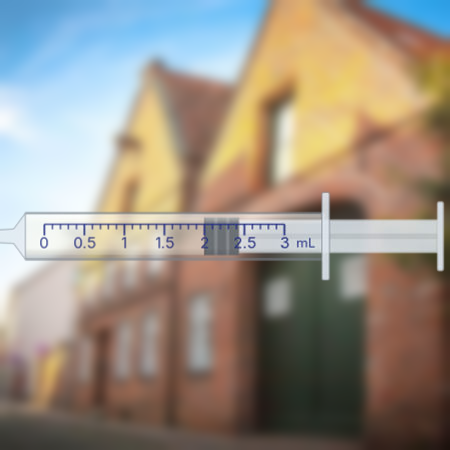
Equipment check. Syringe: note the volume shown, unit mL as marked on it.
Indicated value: 2 mL
